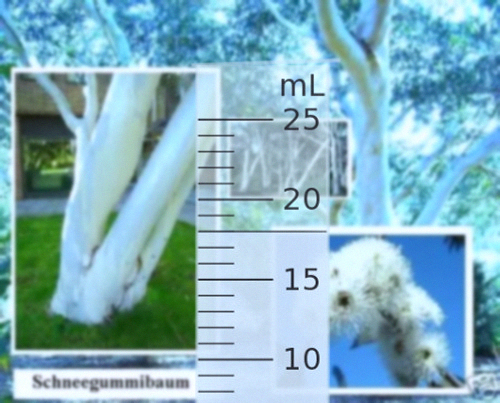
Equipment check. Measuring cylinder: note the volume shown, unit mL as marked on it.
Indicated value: 18 mL
